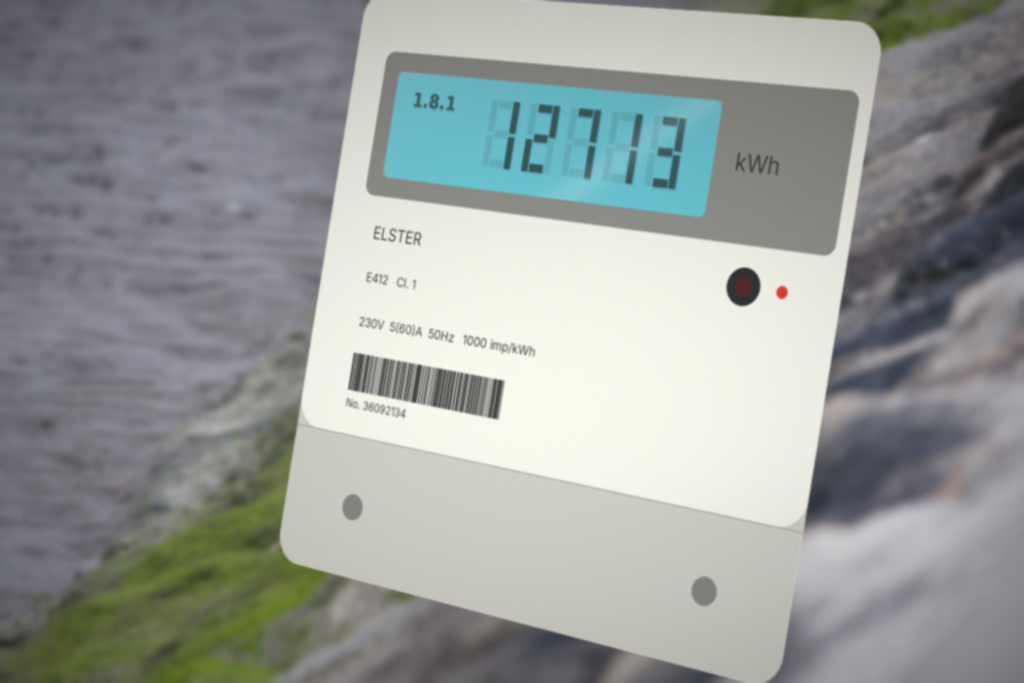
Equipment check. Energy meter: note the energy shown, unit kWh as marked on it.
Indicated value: 12713 kWh
